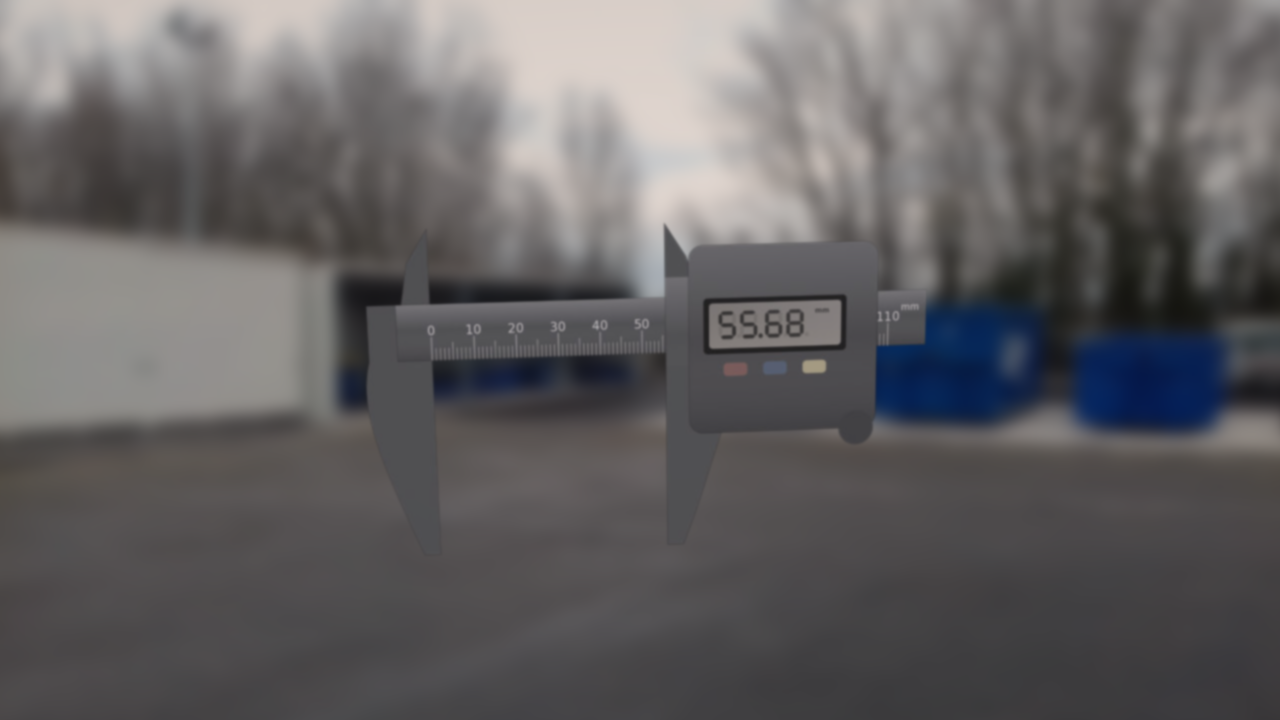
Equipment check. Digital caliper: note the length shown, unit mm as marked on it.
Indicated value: 55.68 mm
